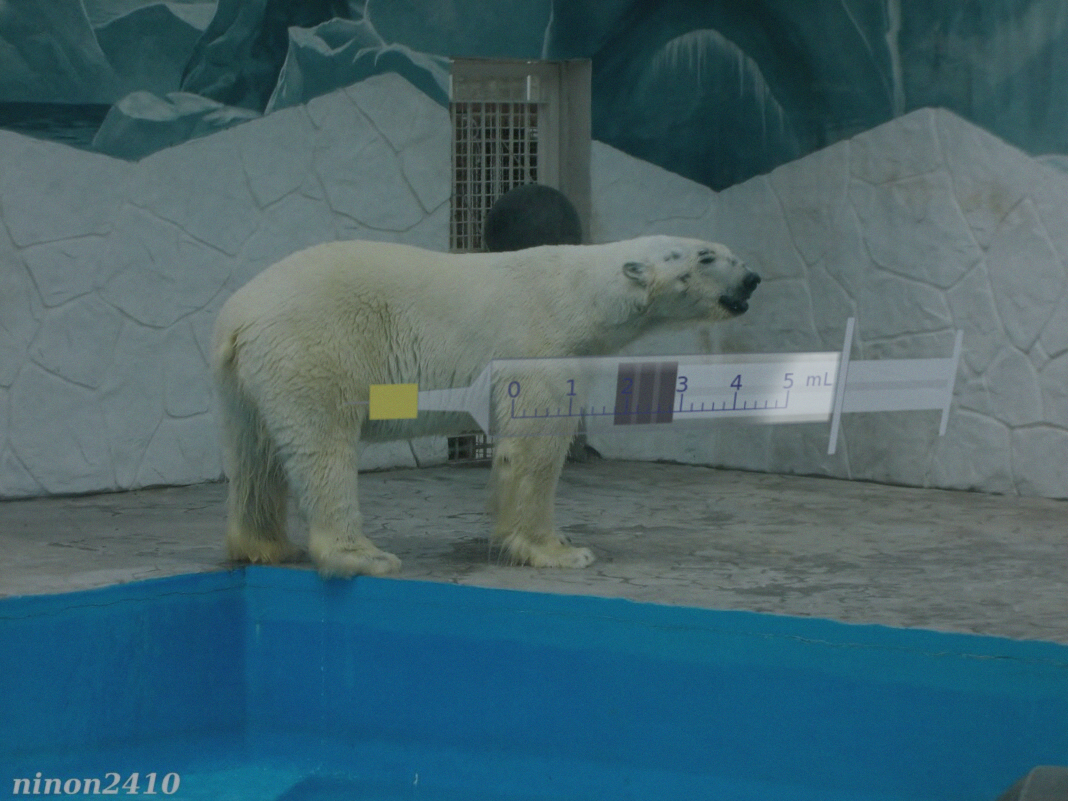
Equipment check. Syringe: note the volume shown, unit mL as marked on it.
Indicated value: 1.8 mL
